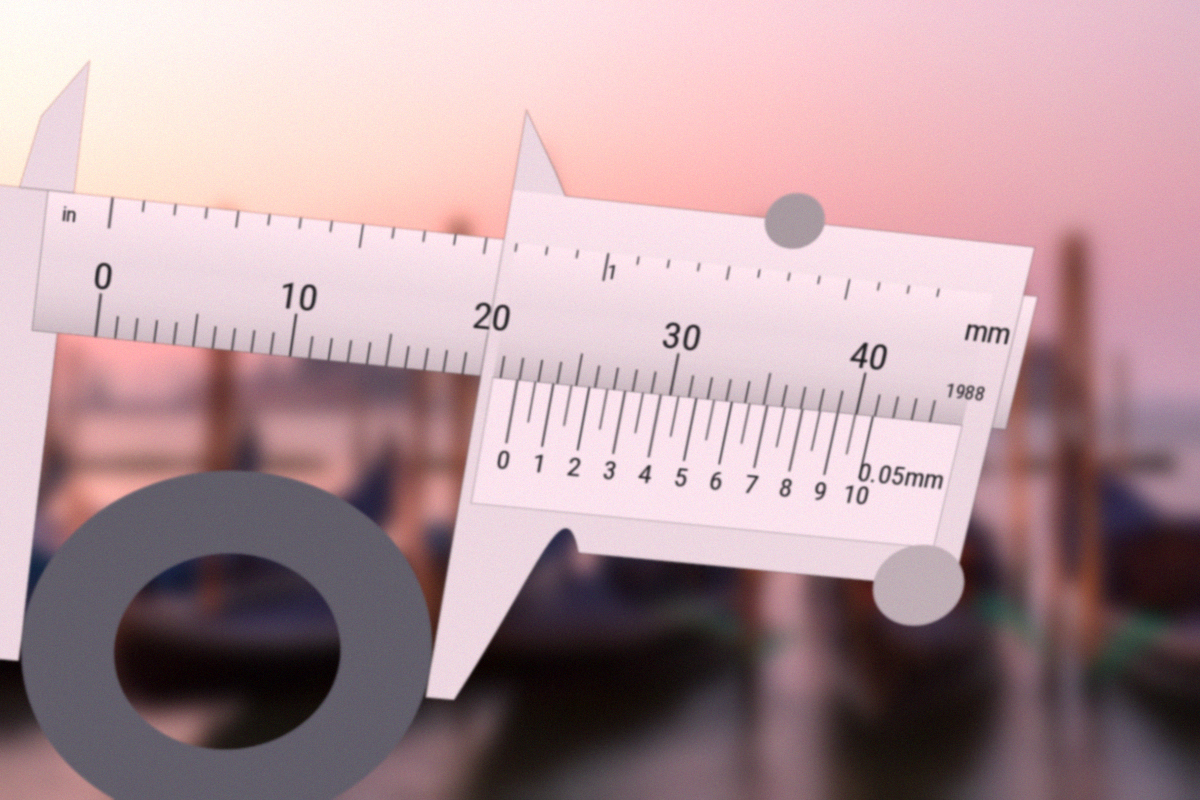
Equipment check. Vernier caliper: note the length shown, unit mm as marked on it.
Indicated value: 21.9 mm
